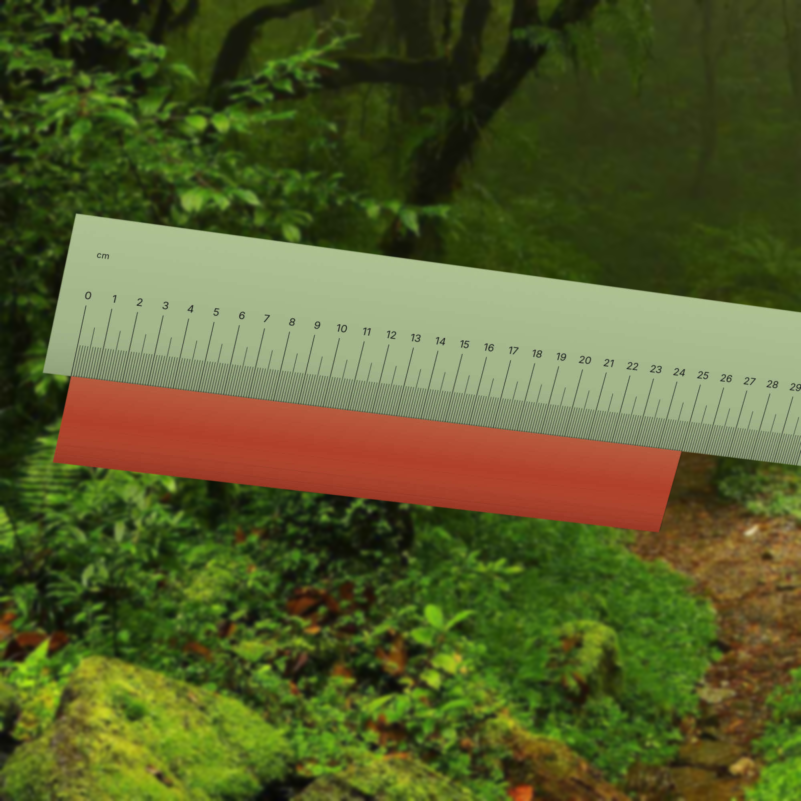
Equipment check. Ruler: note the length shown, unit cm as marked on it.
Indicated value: 25 cm
